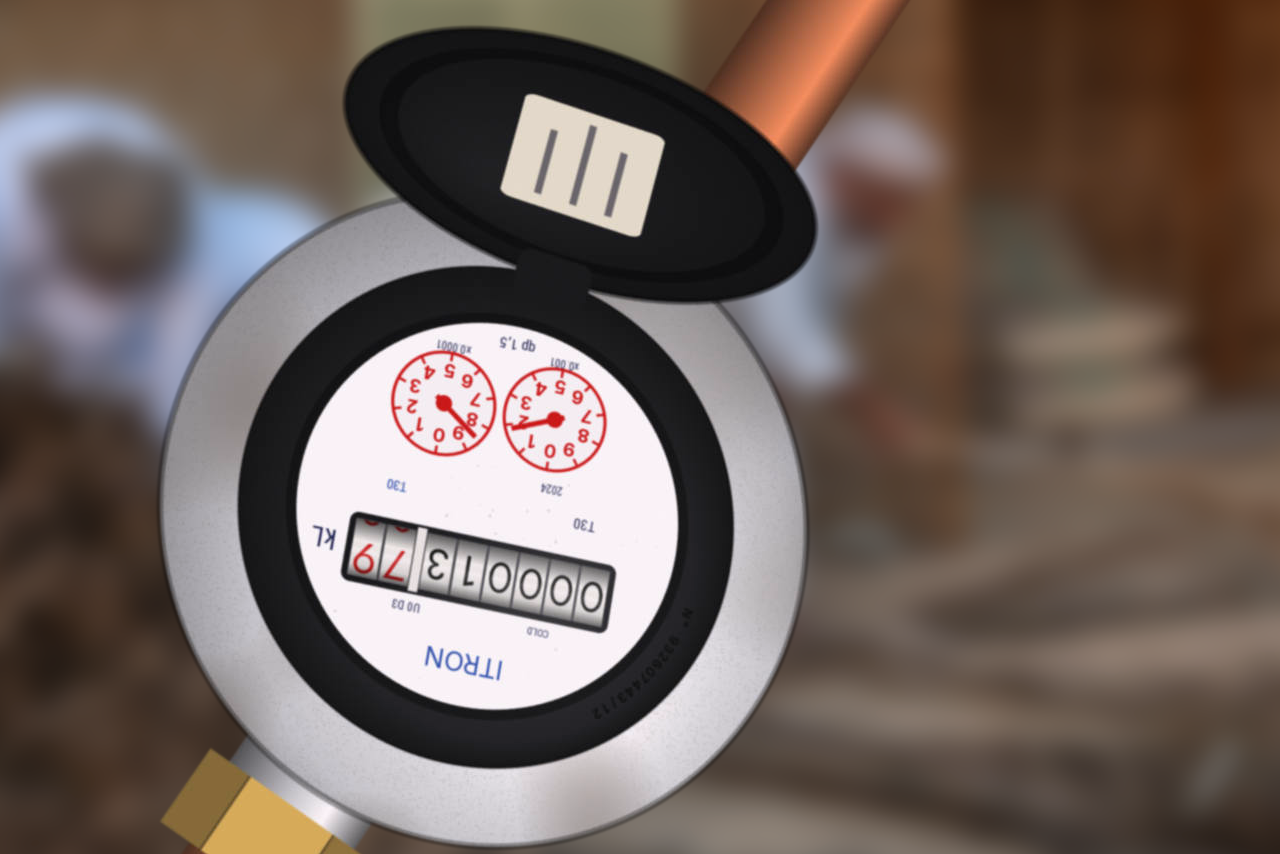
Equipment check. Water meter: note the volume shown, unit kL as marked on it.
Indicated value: 13.7918 kL
